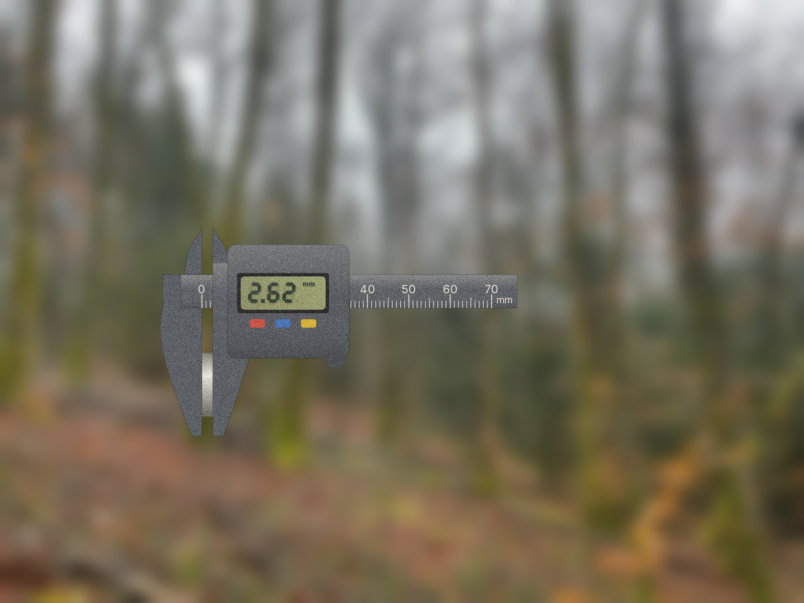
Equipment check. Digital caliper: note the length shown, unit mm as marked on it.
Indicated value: 2.62 mm
